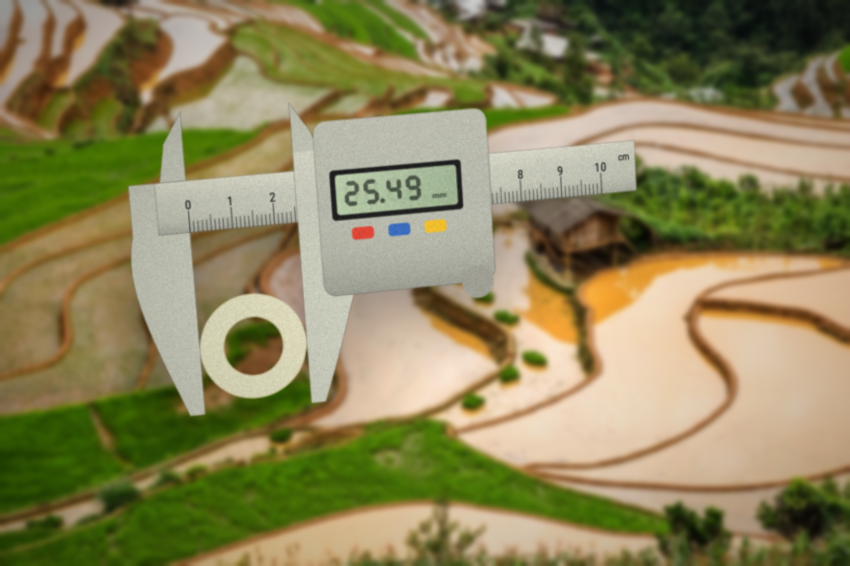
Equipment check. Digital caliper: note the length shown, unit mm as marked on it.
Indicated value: 25.49 mm
